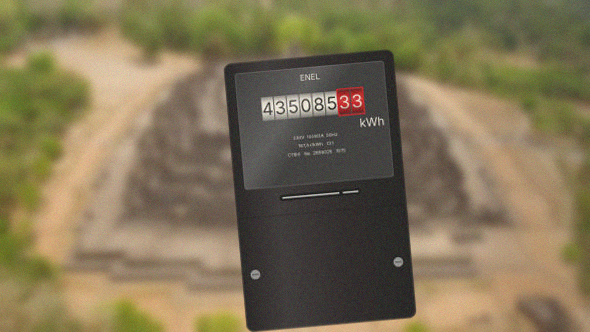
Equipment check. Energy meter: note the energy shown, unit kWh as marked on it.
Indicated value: 435085.33 kWh
